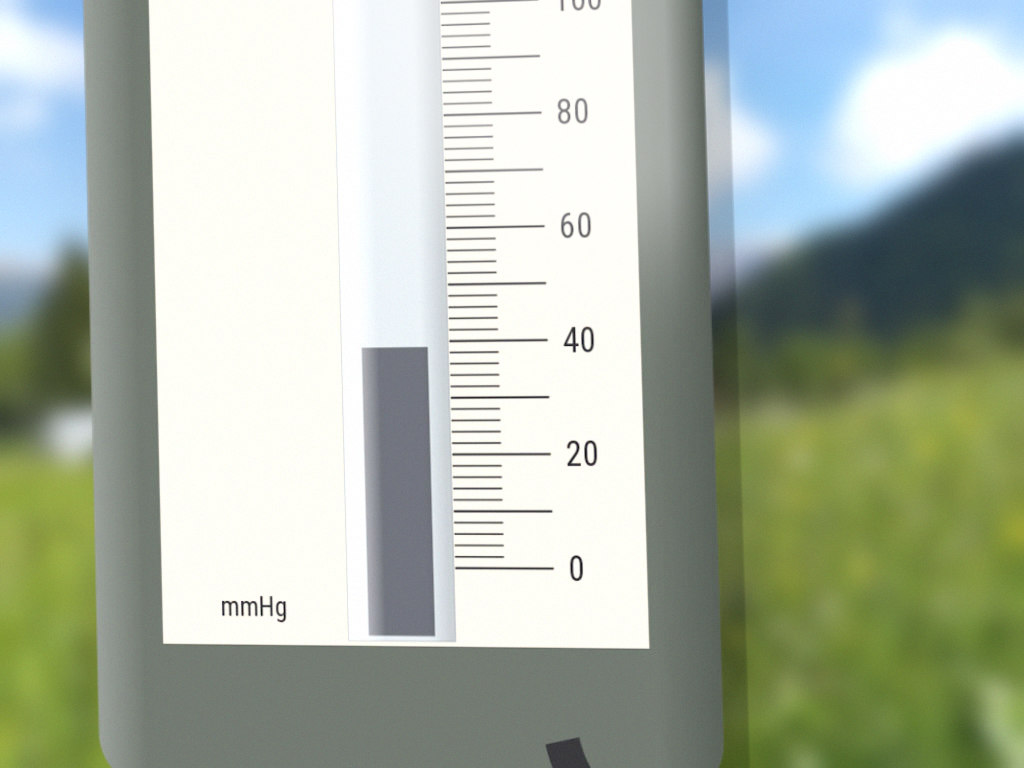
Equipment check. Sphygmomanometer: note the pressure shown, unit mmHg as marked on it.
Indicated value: 39 mmHg
